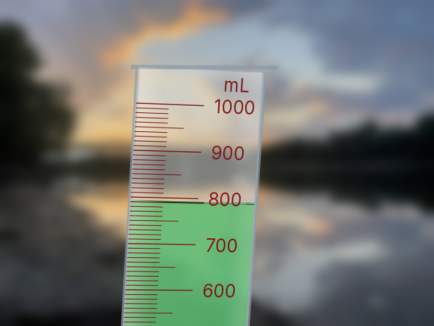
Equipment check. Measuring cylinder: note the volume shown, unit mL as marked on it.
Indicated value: 790 mL
